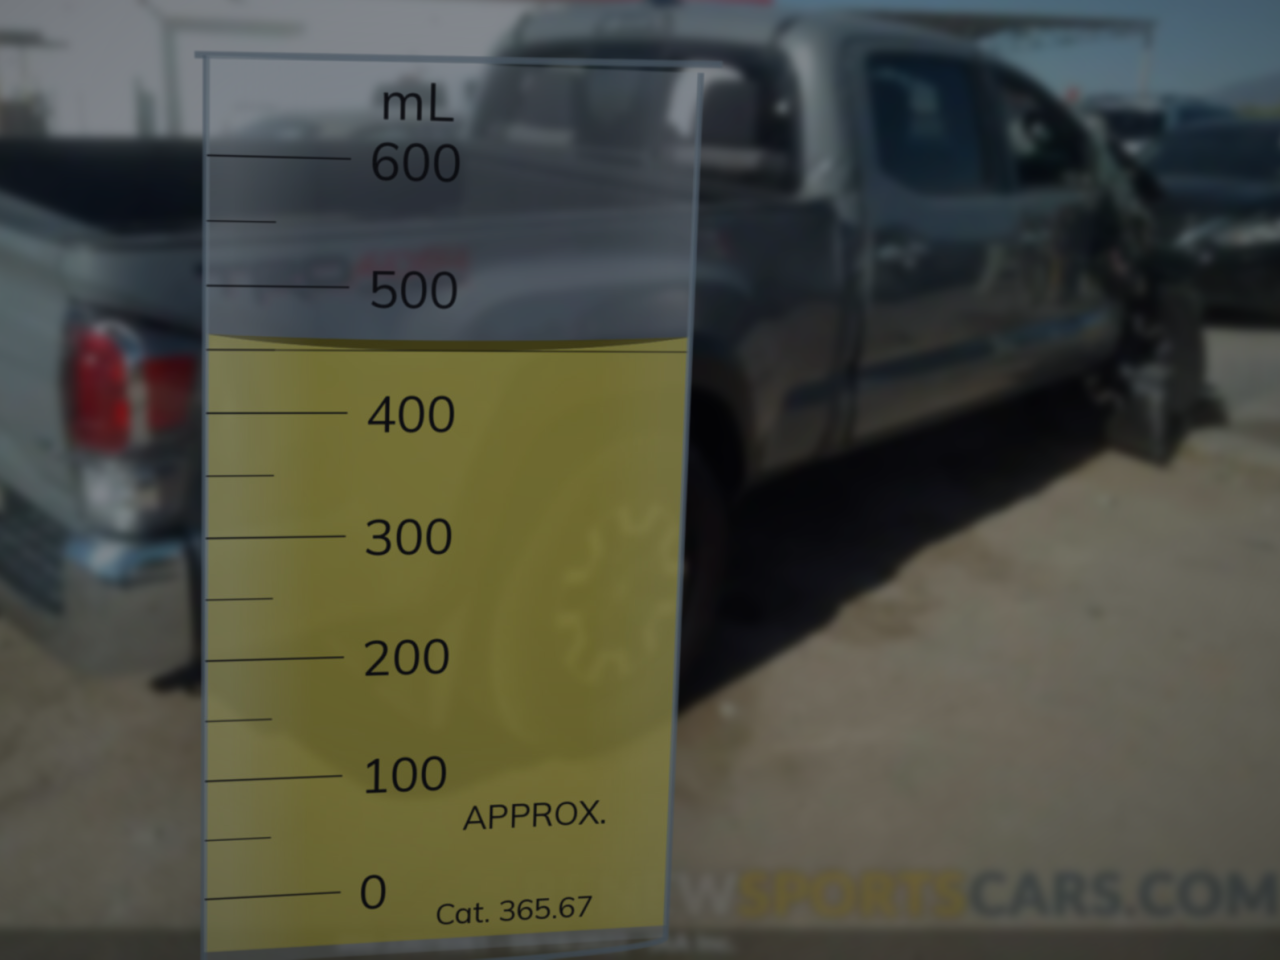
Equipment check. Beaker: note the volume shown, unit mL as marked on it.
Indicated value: 450 mL
